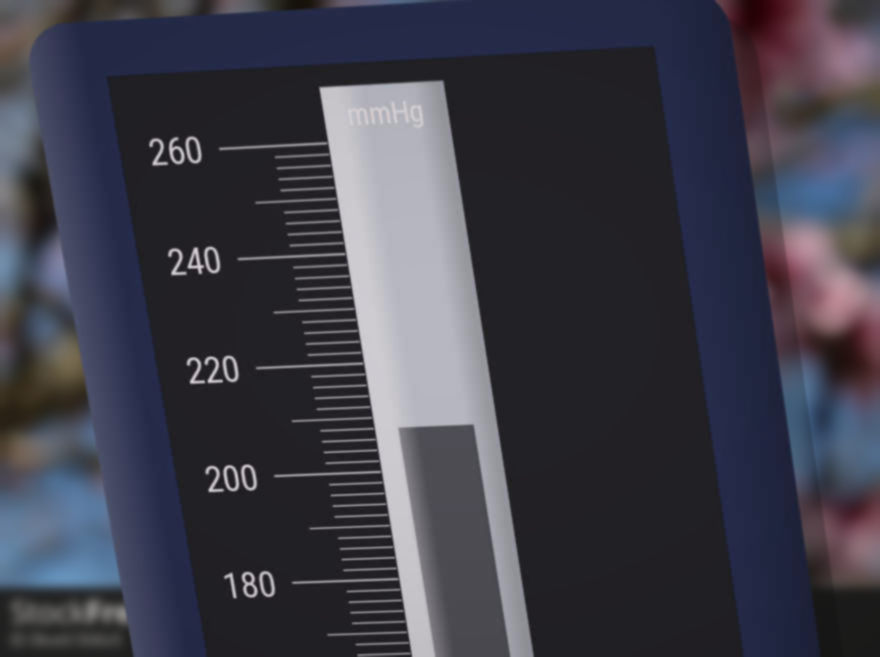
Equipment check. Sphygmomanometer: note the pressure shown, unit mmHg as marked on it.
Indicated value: 208 mmHg
